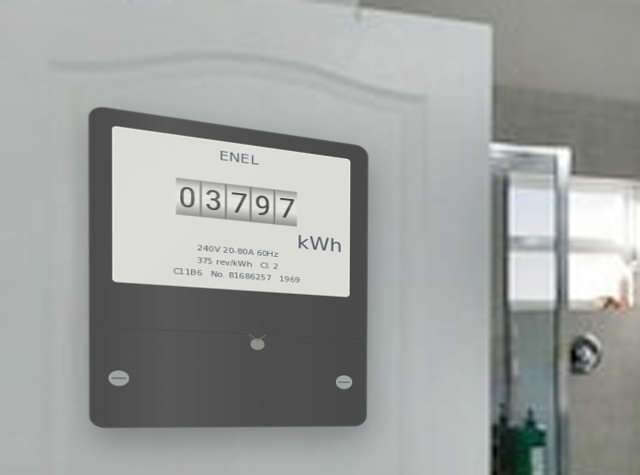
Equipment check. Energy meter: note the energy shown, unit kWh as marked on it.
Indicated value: 3797 kWh
